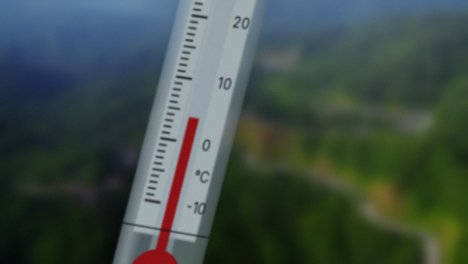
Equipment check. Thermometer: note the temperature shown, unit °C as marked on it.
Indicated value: 4 °C
